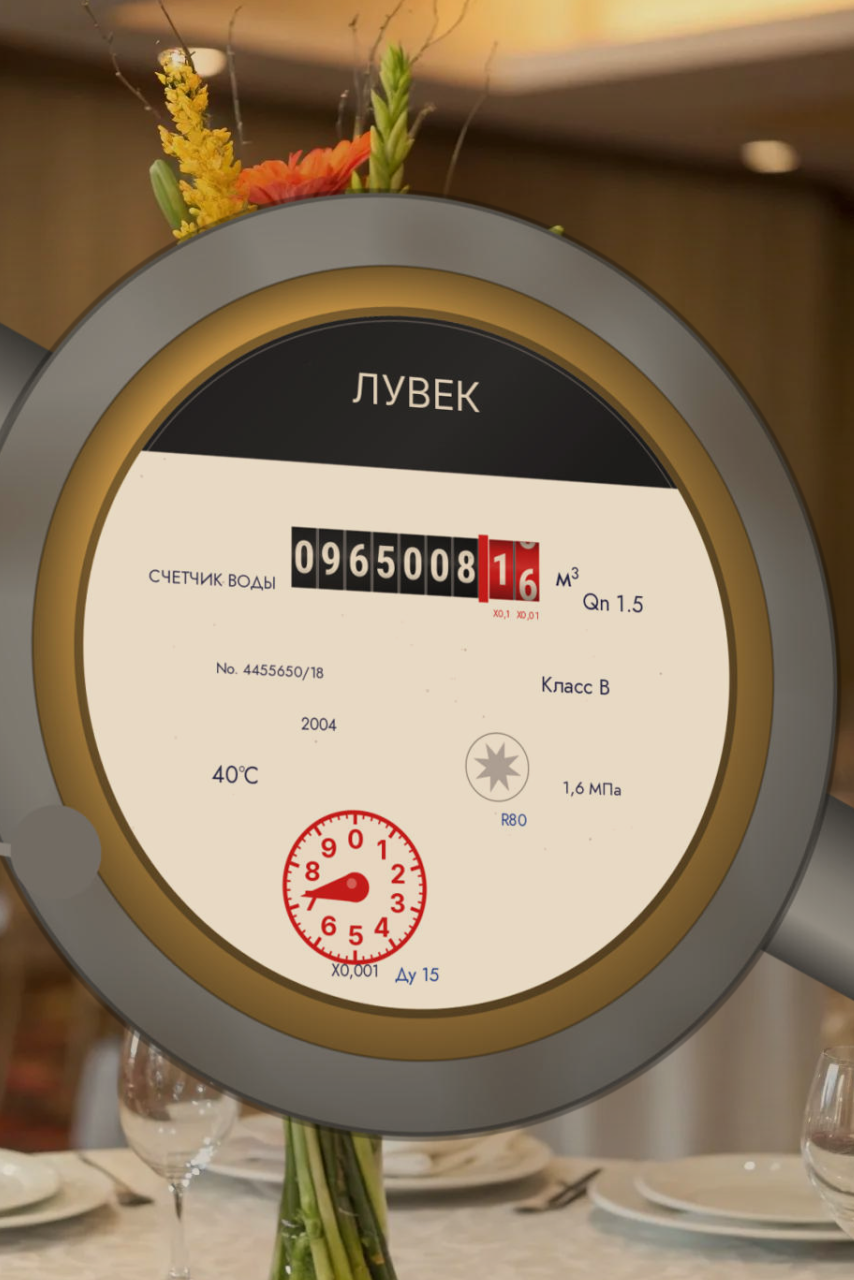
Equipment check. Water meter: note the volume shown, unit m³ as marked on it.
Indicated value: 965008.157 m³
